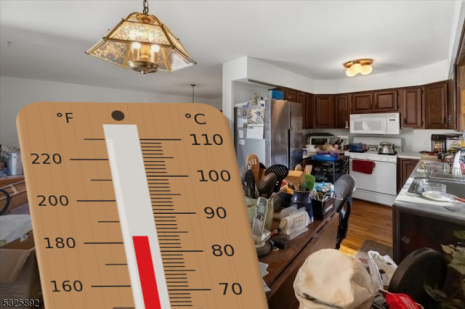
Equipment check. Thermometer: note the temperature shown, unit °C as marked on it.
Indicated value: 84 °C
